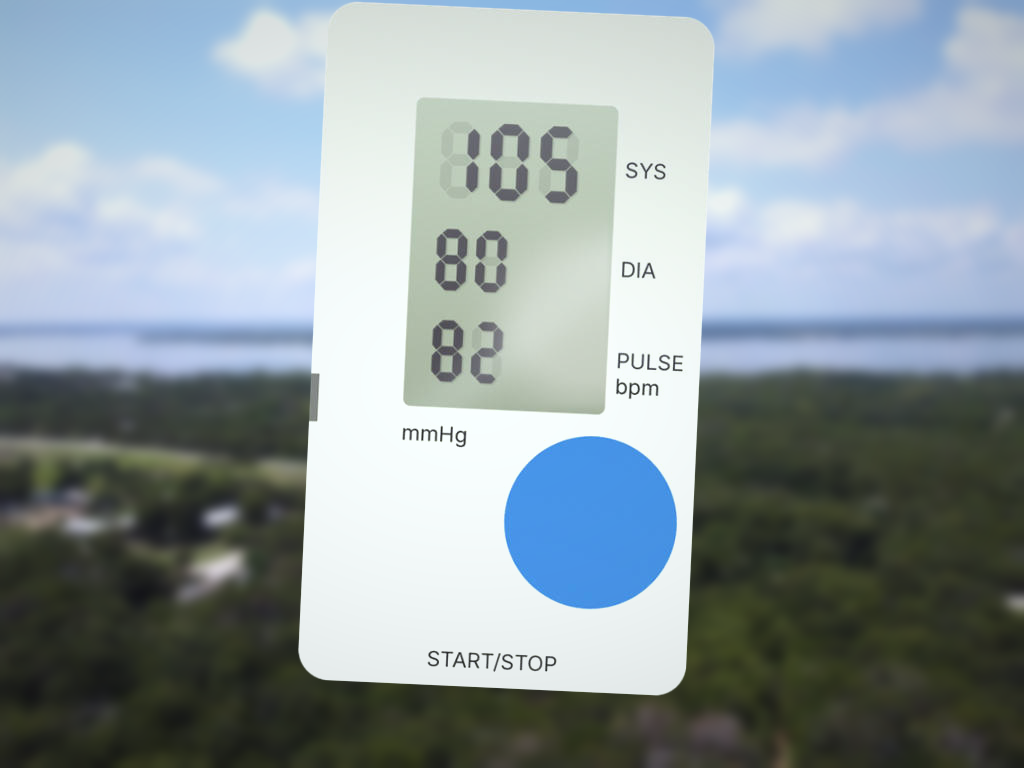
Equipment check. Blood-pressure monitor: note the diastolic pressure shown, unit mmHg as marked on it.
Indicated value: 80 mmHg
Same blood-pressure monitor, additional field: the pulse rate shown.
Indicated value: 82 bpm
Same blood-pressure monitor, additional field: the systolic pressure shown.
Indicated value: 105 mmHg
